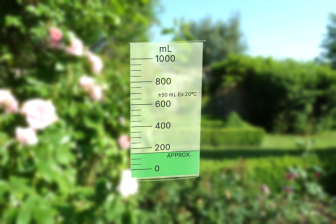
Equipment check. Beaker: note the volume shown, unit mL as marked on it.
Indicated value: 150 mL
